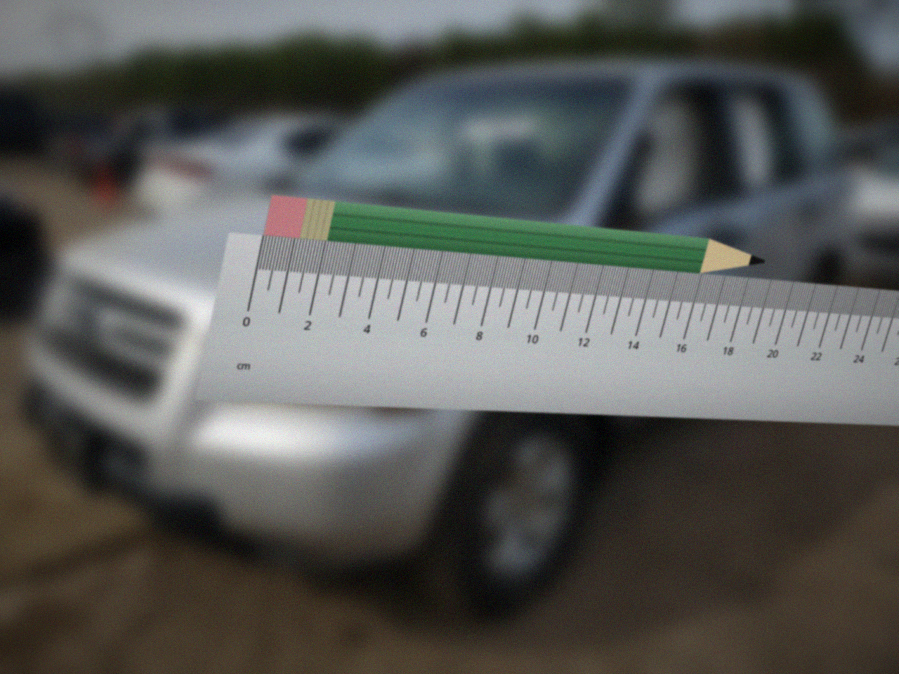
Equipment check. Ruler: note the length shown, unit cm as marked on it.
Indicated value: 18.5 cm
